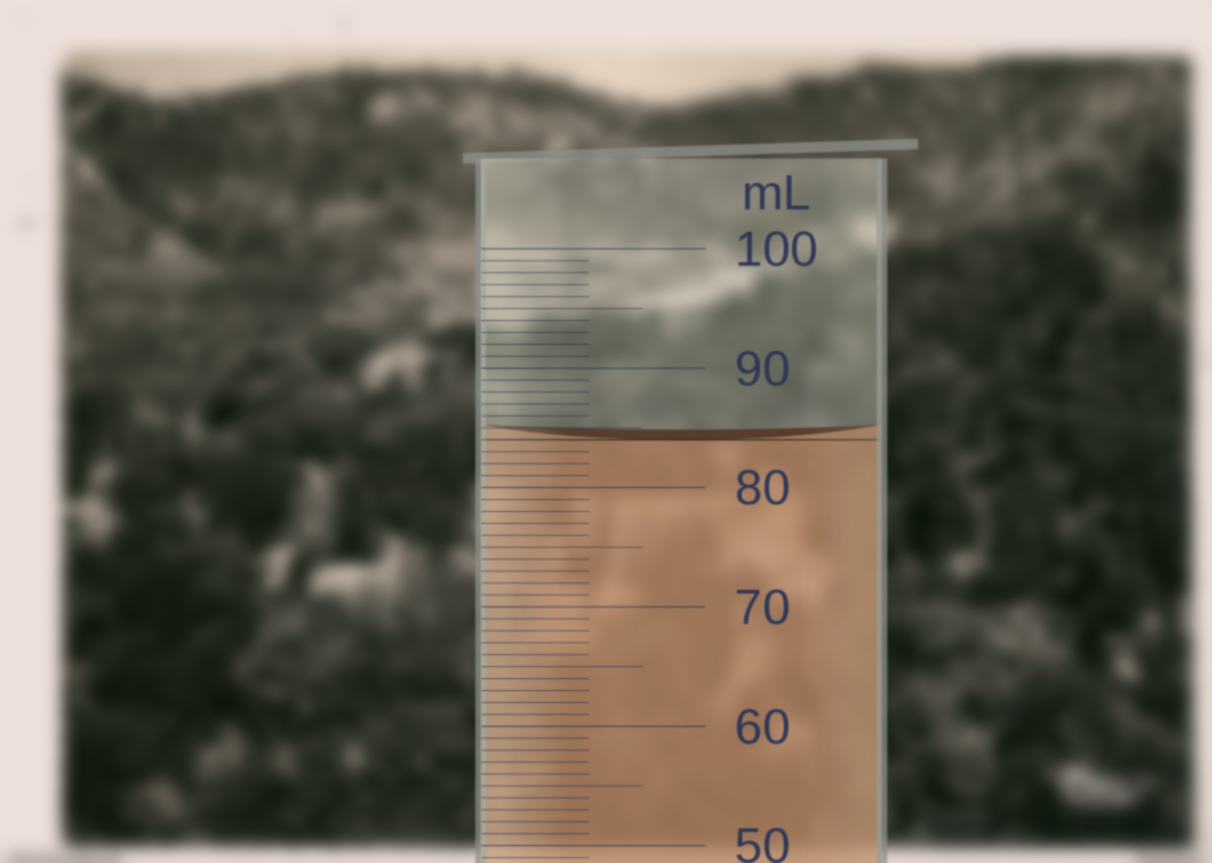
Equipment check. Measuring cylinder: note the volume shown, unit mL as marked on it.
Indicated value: 84 mL
